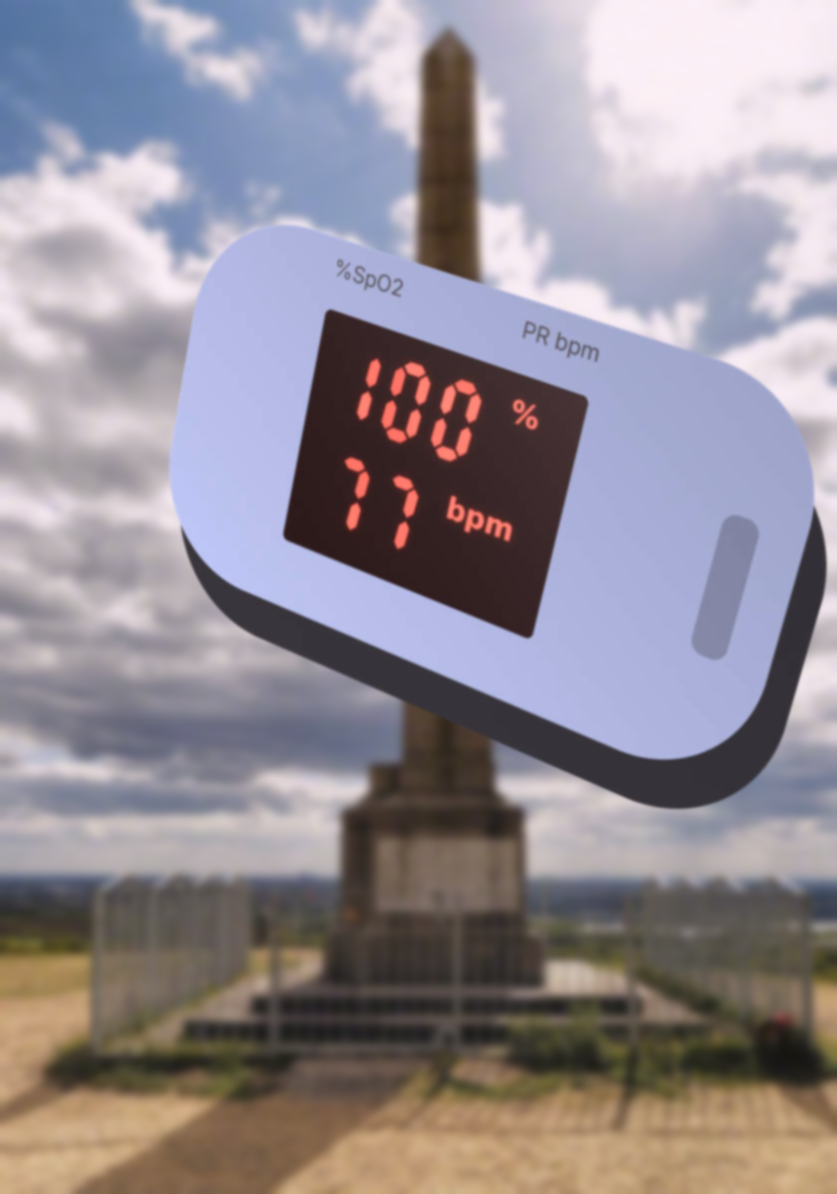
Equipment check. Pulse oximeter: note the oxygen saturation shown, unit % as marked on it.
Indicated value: 100 %
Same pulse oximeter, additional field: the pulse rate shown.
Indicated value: 77 bpm
